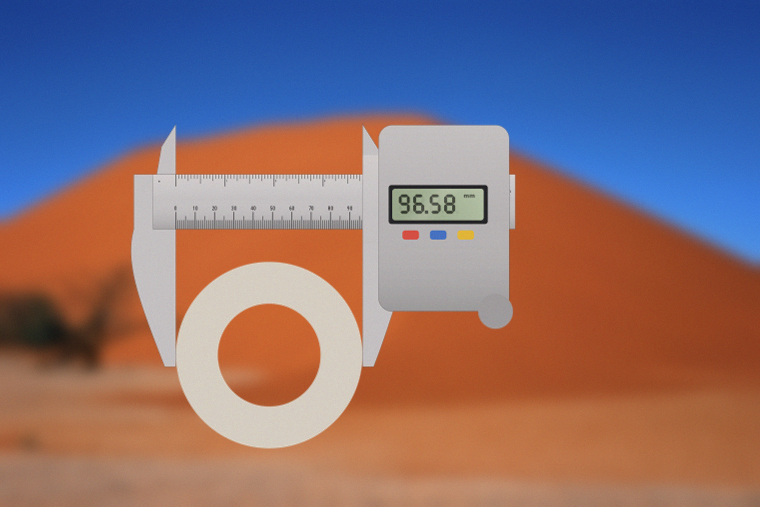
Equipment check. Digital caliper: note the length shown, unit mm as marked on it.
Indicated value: 96.58 mm
